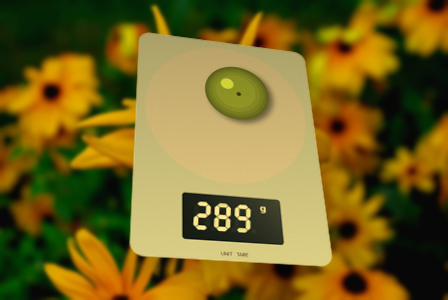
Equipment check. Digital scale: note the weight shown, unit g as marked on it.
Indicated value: 289 g
